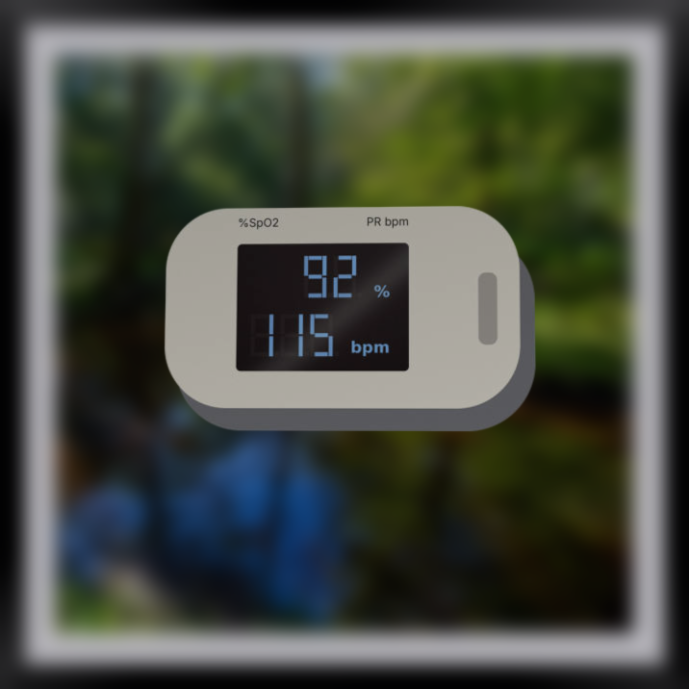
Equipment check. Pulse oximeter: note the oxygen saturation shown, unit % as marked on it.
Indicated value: 92 %
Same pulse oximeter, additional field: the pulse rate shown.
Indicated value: 115 bpm
